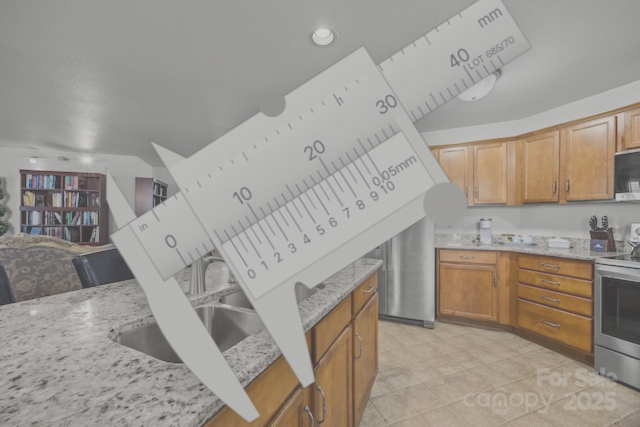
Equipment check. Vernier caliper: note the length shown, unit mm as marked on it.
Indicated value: 6.0 mm
